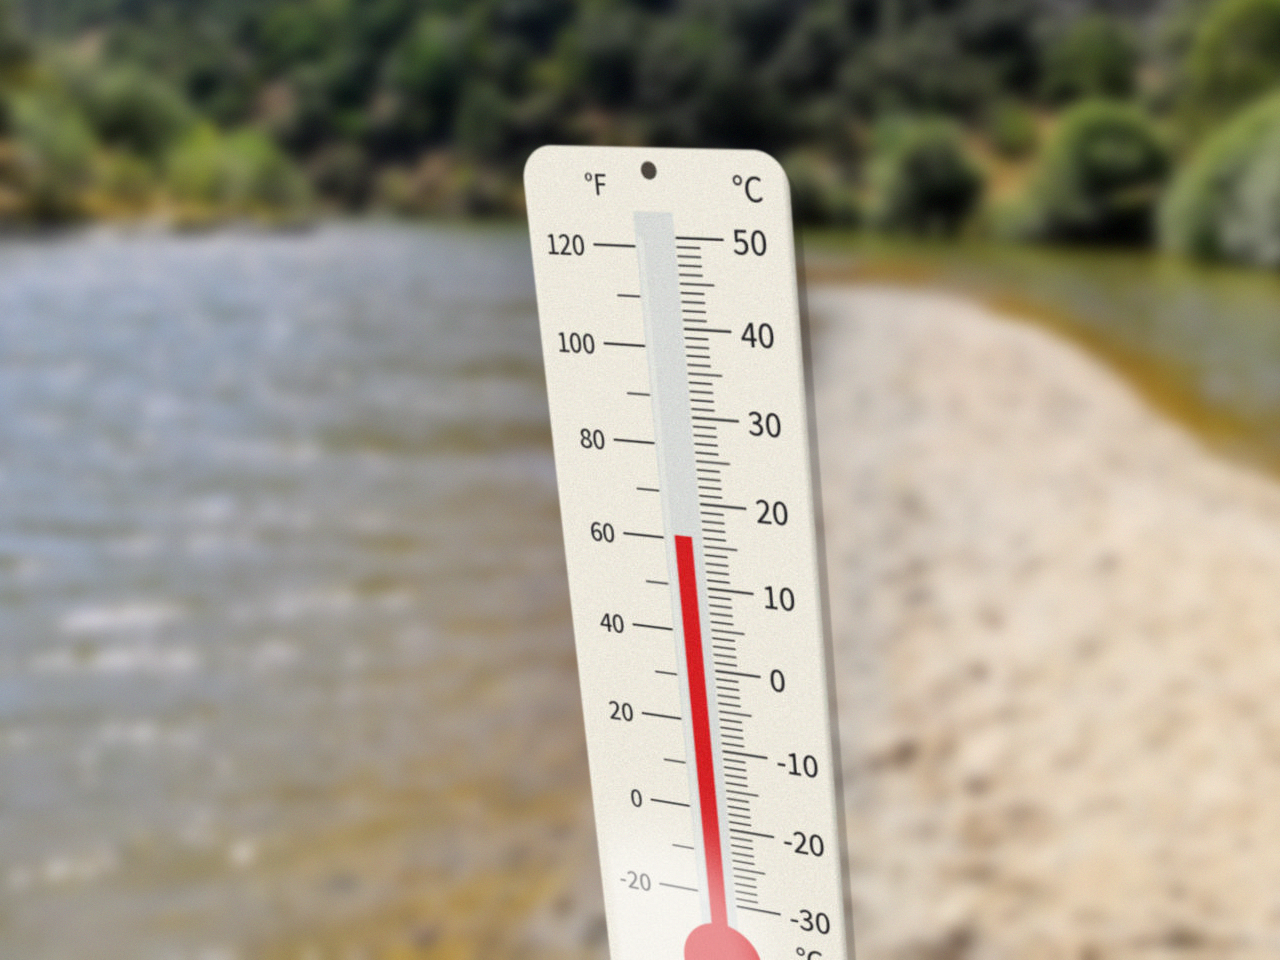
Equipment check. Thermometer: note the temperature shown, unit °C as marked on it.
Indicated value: 16 °C
